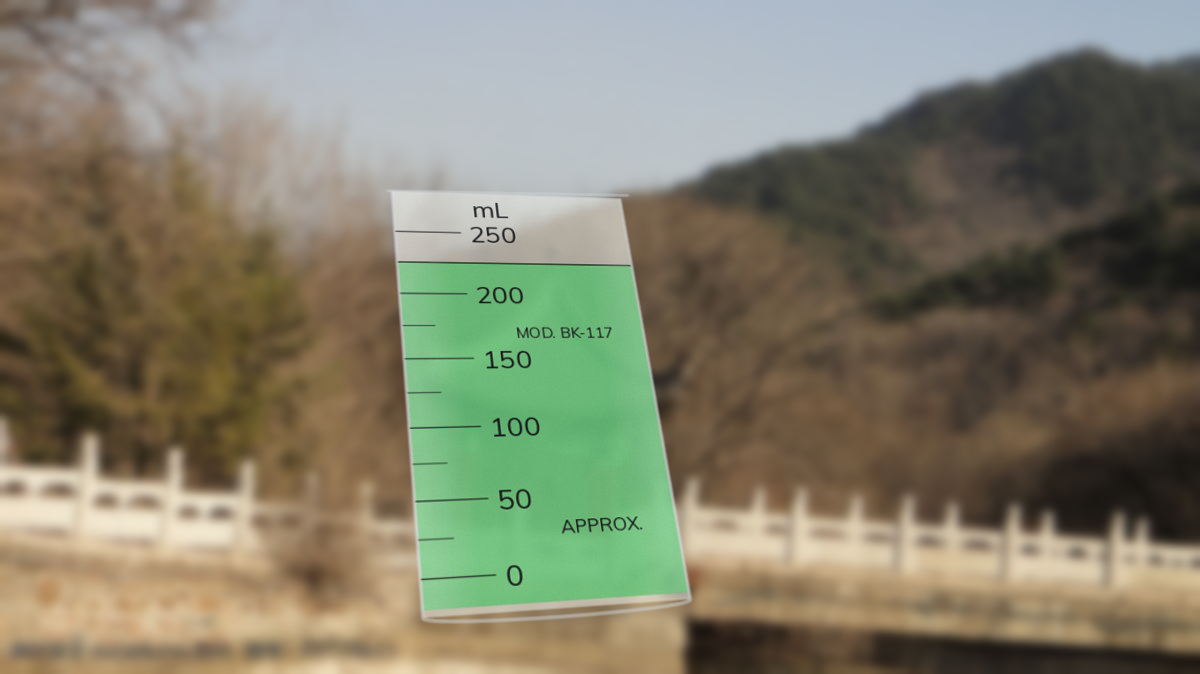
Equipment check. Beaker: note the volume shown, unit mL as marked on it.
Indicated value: 225 mL
